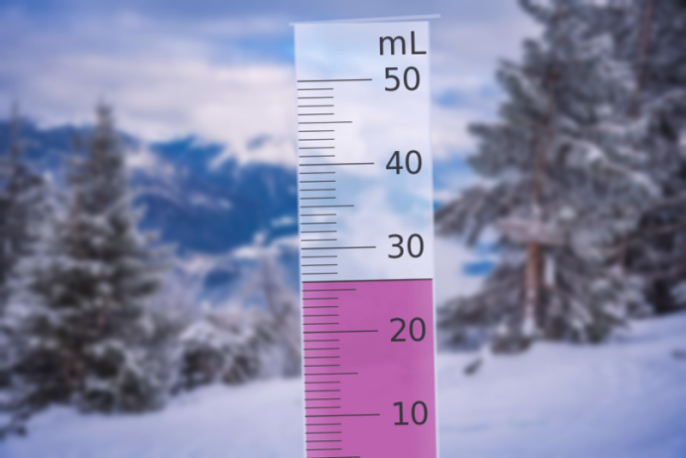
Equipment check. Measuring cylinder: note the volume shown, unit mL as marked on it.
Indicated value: 26 mL
